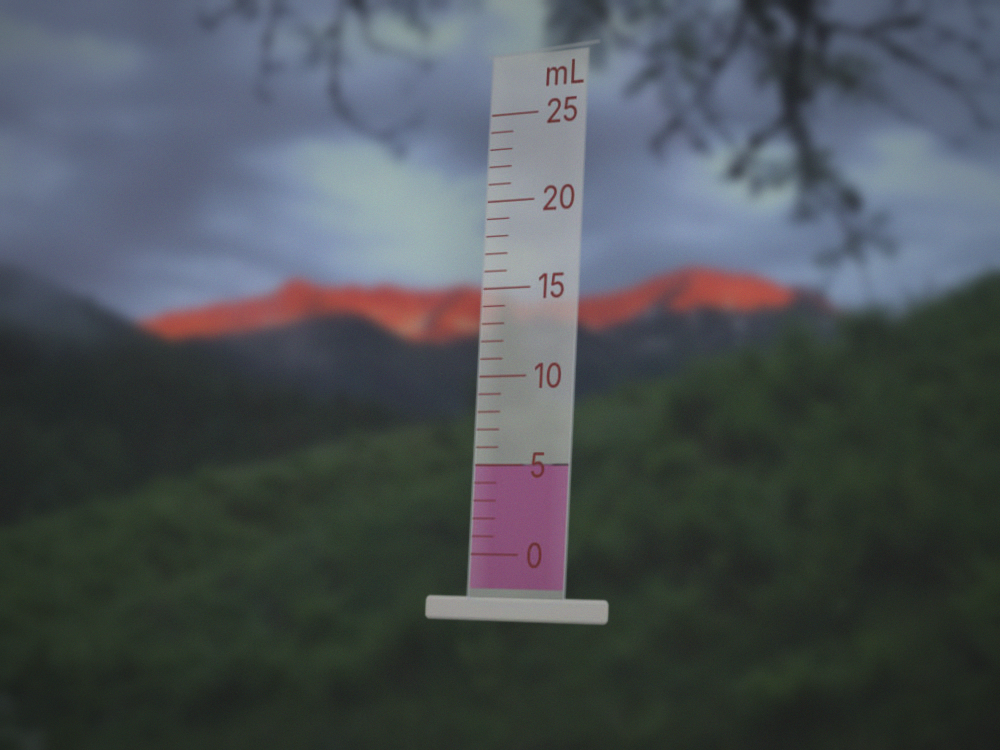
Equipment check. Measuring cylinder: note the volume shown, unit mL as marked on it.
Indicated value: 5 mL
